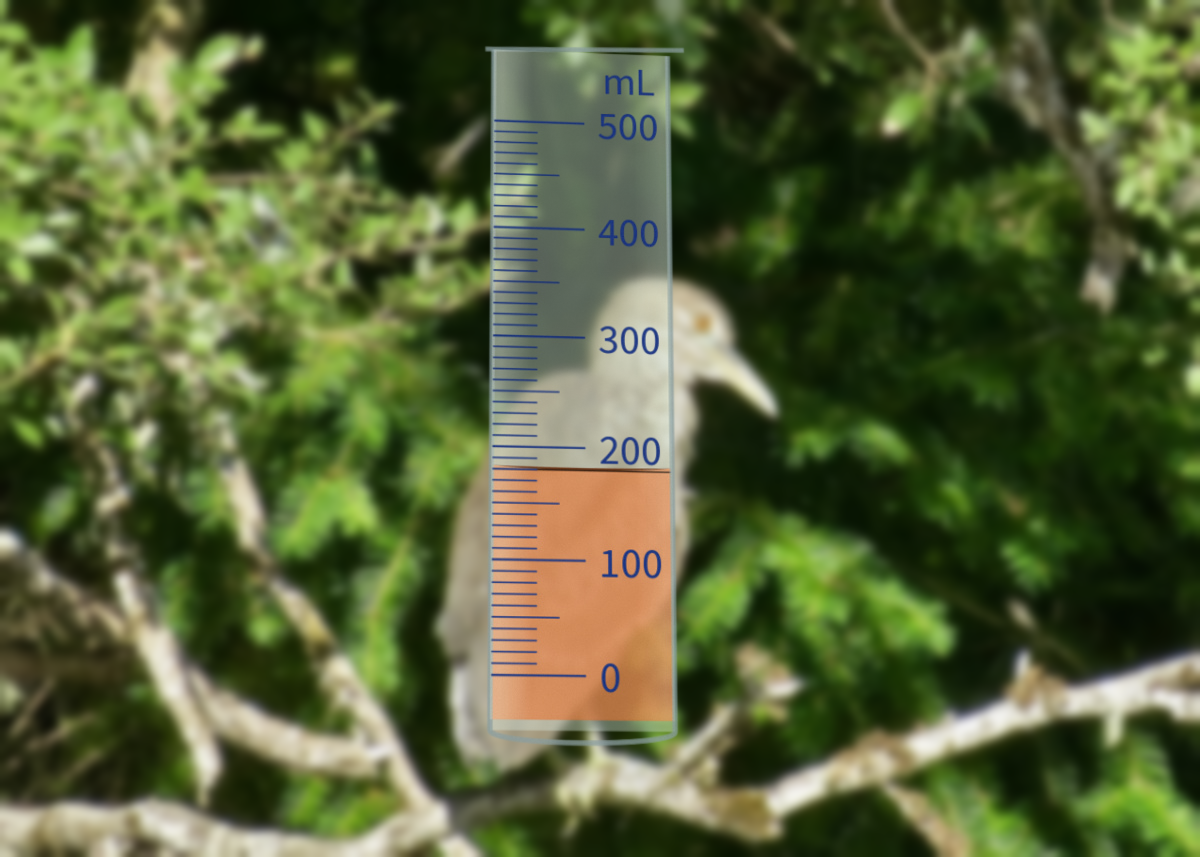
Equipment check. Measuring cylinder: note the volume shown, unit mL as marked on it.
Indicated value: 180 mL
